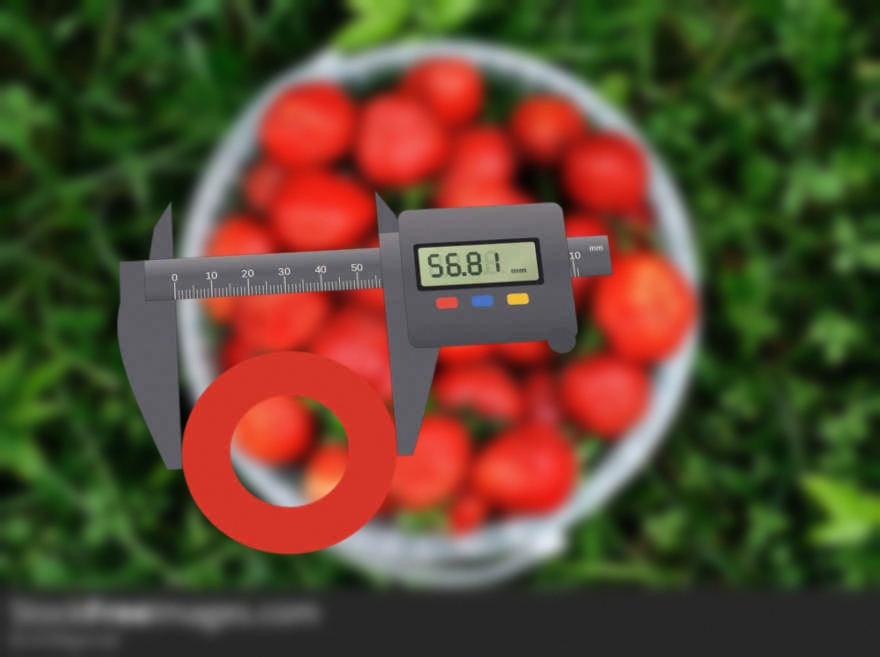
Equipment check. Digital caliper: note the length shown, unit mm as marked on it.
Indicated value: 56.81 mm
